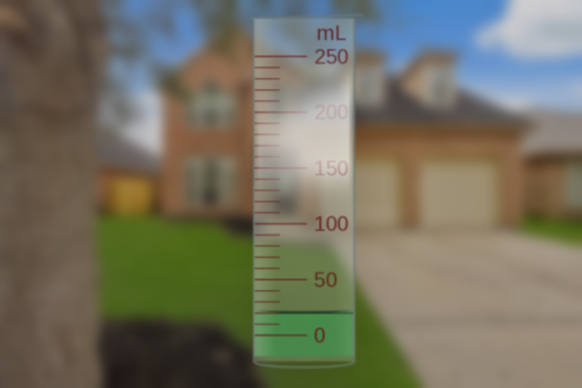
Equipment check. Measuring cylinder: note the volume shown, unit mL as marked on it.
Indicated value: 20 mL
